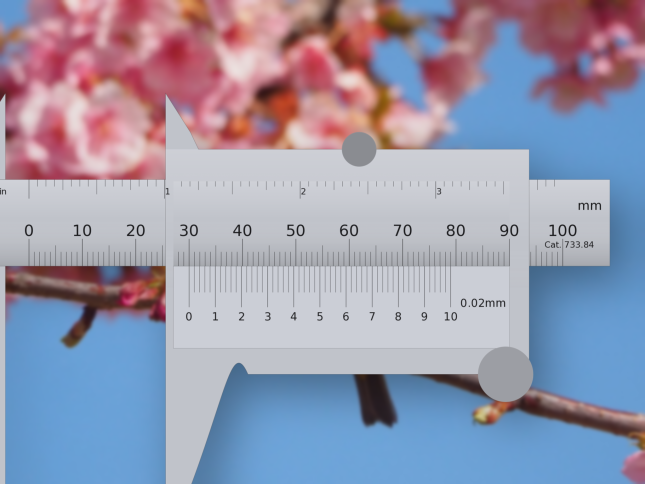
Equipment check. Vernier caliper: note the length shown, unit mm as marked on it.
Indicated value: 30.0 mm
